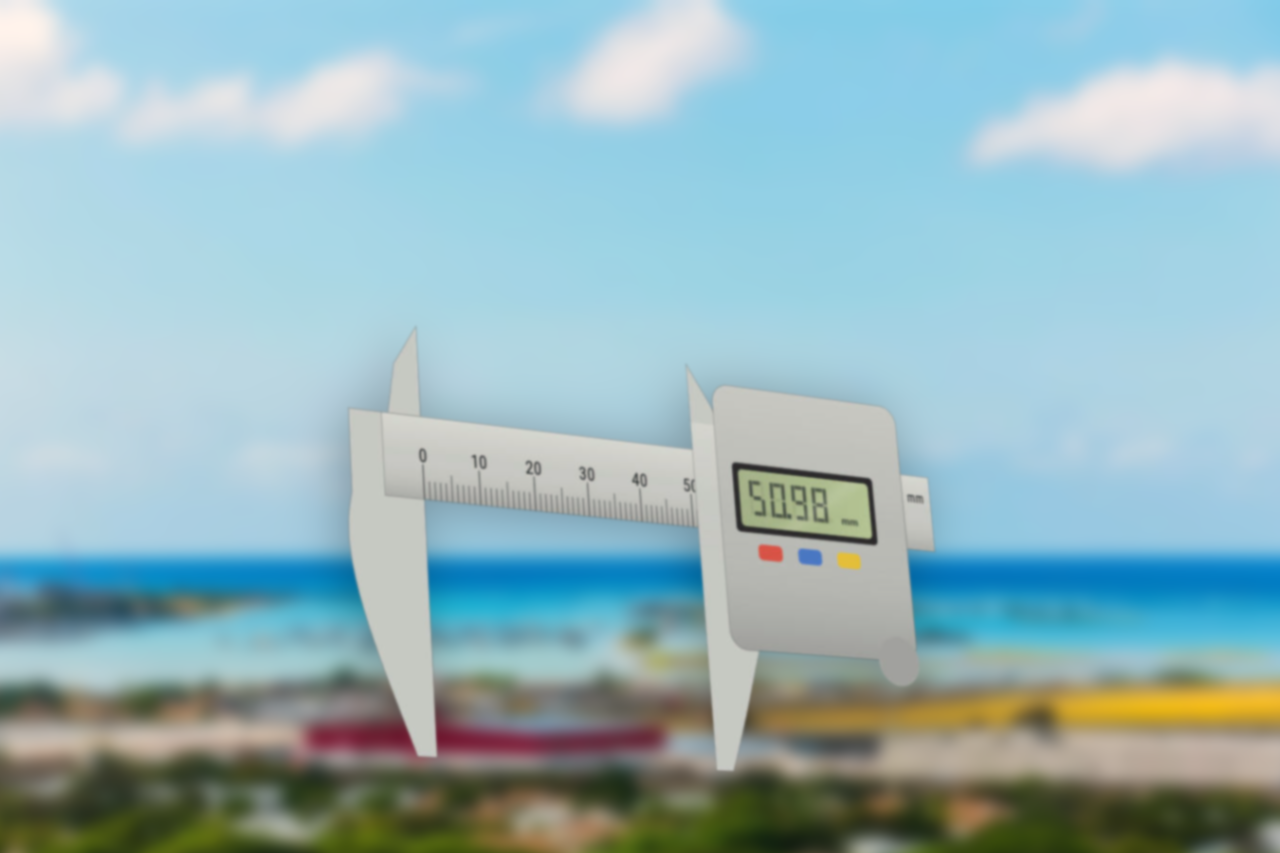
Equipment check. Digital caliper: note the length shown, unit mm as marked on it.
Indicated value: 50.98 mm
